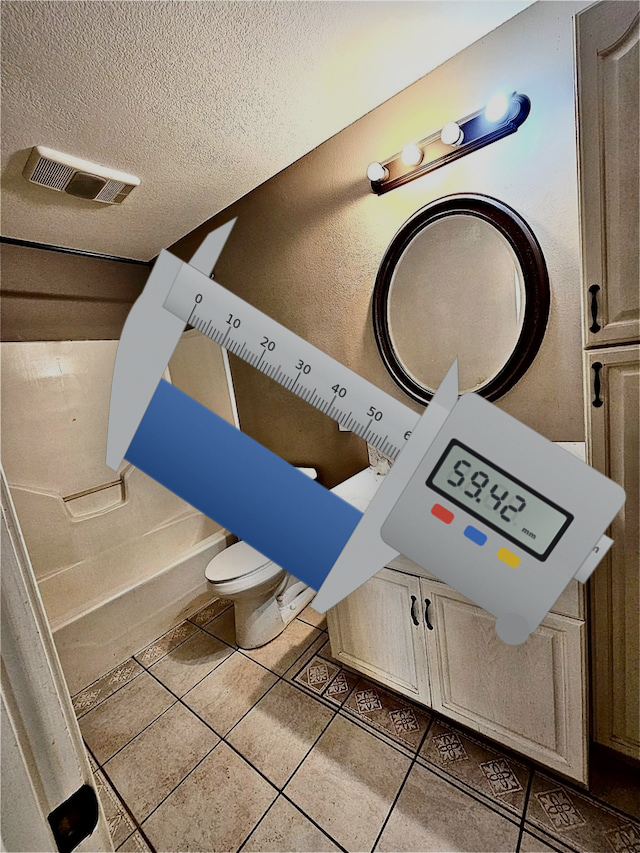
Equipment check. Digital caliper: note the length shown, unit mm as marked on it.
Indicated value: 59.42 mm
